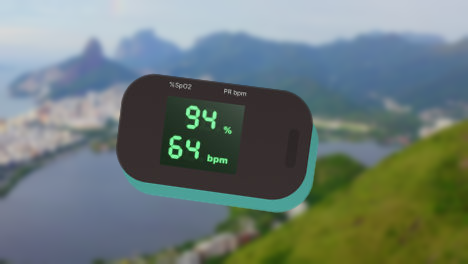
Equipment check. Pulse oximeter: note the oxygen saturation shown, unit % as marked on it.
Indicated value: 94 %
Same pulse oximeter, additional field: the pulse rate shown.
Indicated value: 64 bpm
